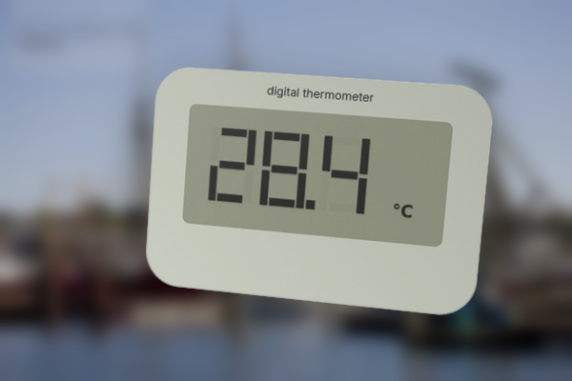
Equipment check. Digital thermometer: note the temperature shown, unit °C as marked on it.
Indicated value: 28.4 °C
